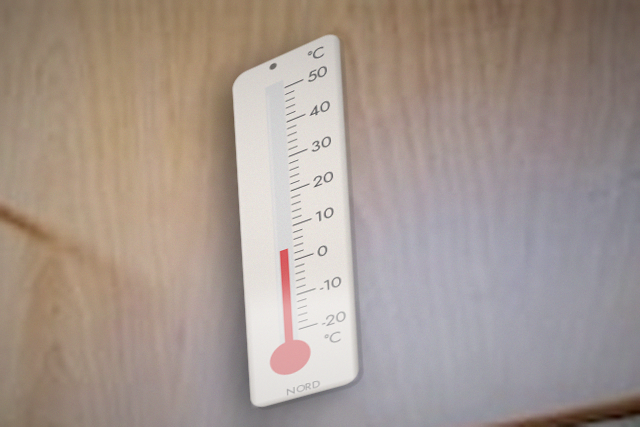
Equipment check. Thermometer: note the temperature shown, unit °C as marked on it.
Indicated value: 4 °C
